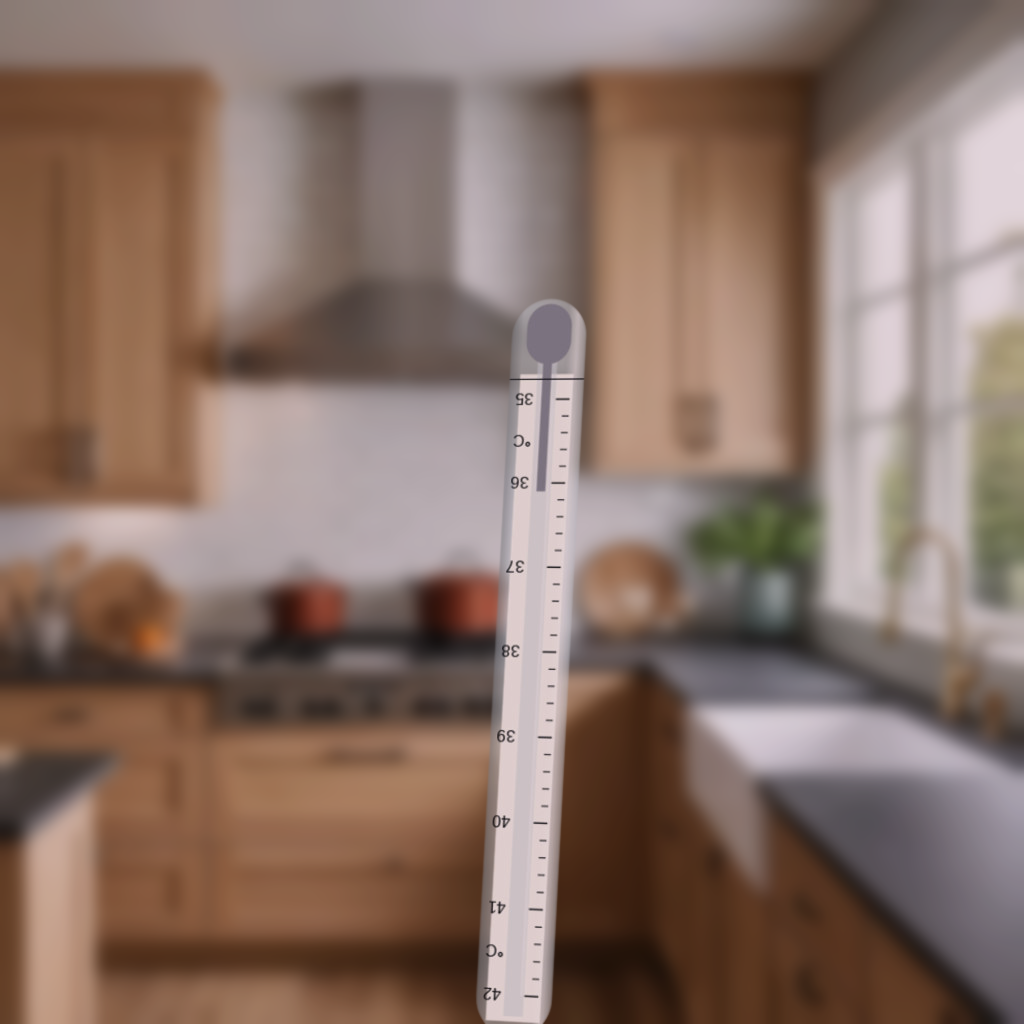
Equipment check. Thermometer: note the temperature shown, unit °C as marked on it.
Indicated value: 36.1 °C
